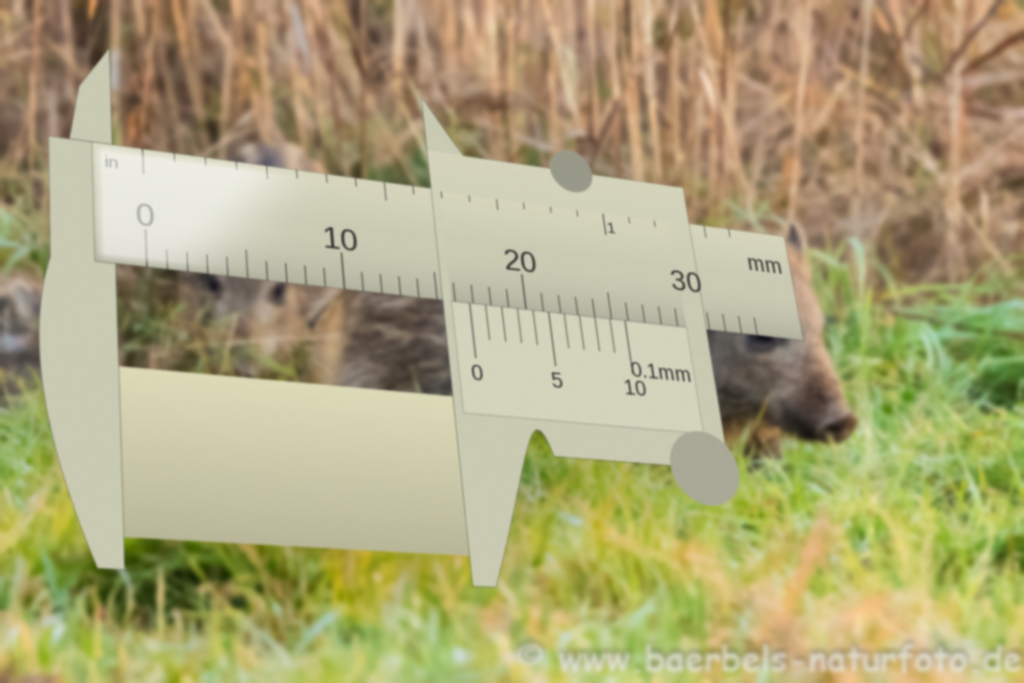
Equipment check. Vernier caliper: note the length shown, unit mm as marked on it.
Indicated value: 16.8 mm
